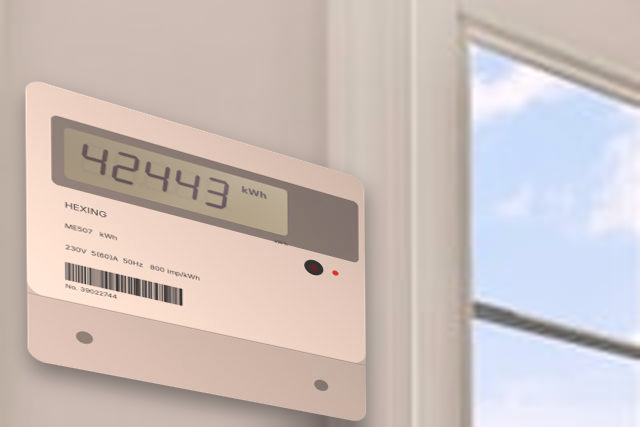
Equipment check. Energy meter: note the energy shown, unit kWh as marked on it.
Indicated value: 42443 kWh
